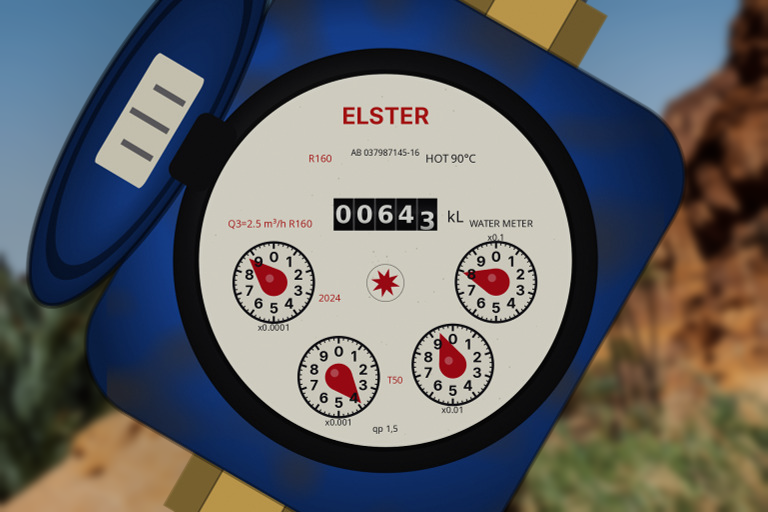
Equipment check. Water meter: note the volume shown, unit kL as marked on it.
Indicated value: 642.7938 kL
